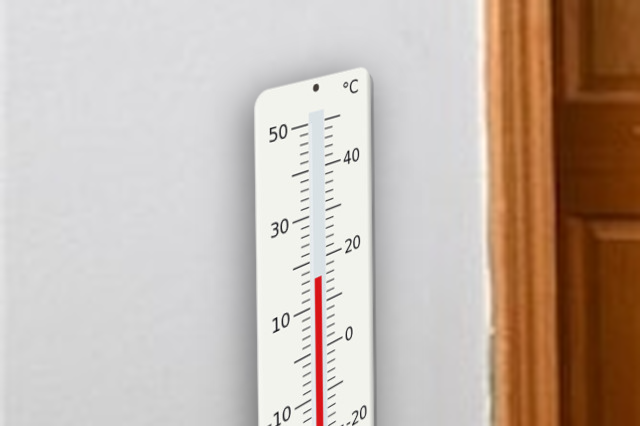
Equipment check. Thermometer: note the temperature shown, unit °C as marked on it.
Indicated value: 16 °C
